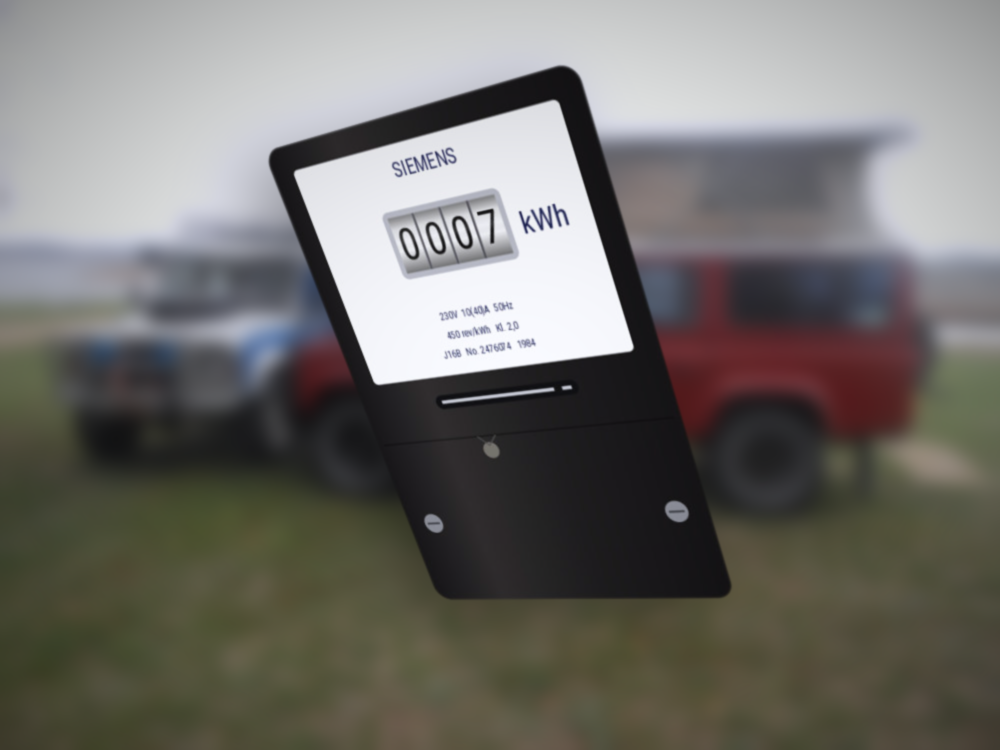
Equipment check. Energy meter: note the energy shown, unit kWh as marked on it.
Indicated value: 7 kWh
